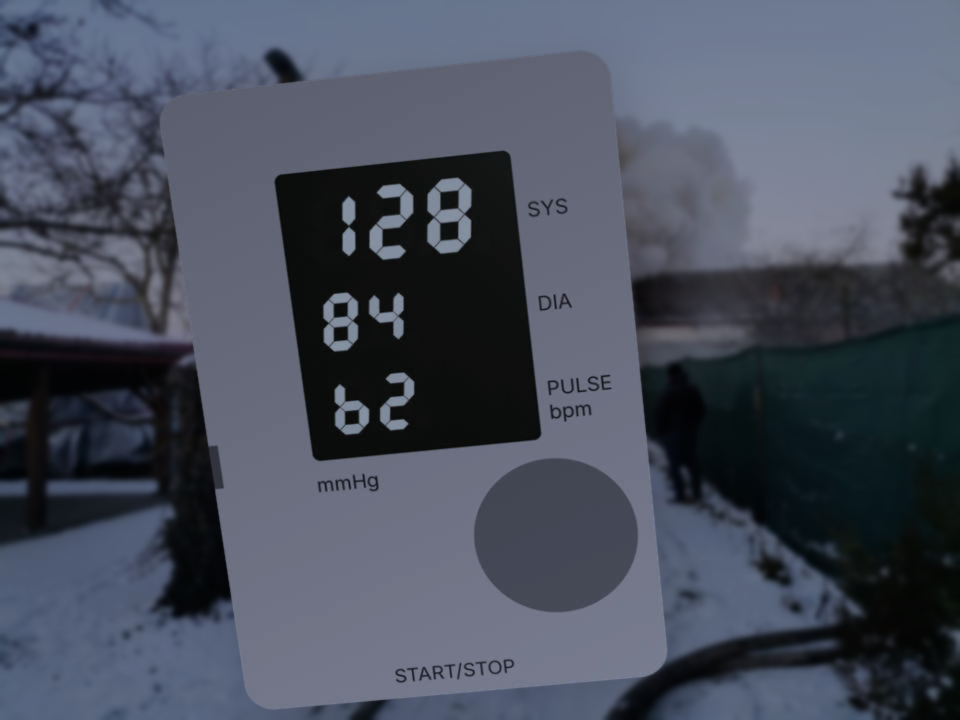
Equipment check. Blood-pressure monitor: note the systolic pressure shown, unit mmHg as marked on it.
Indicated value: 128 mmHg
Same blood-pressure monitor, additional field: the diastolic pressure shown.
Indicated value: 84 mmHg
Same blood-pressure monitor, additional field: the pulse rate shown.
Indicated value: 62 bpm
